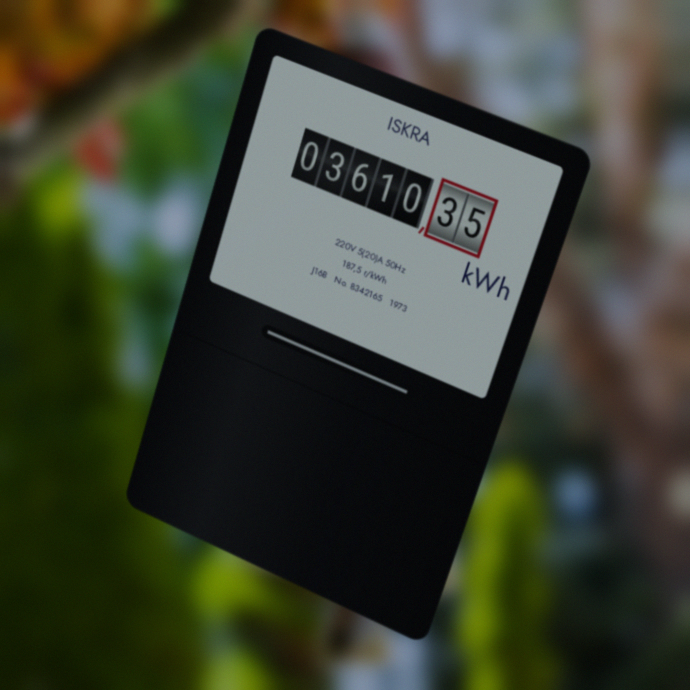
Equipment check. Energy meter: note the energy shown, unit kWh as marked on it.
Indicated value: 3610.35 kWh
